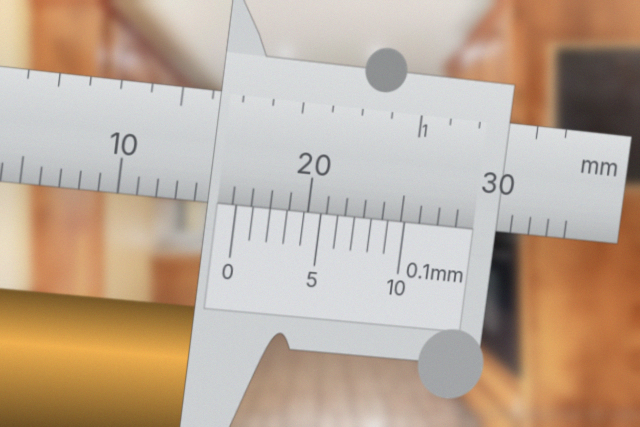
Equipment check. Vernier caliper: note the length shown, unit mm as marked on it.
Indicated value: 16.2 mm
